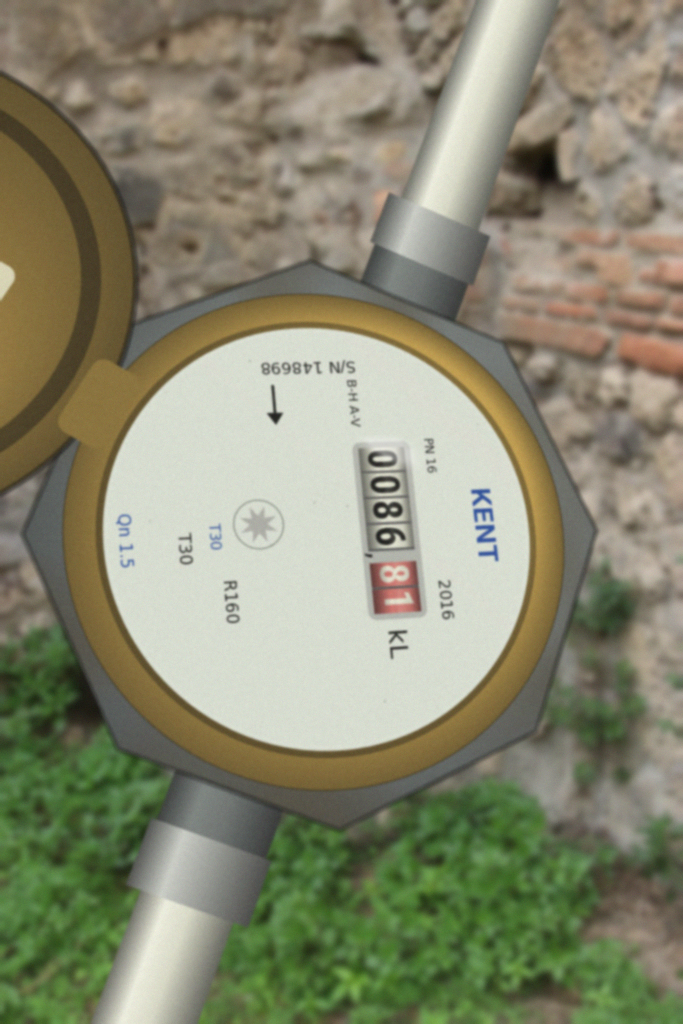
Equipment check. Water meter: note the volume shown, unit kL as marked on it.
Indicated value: 86.81 kL
